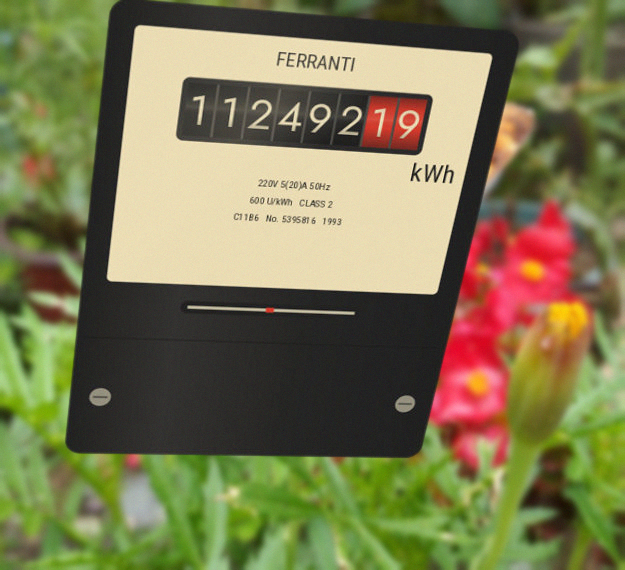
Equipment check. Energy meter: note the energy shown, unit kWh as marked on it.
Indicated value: 112492.19 kWh
